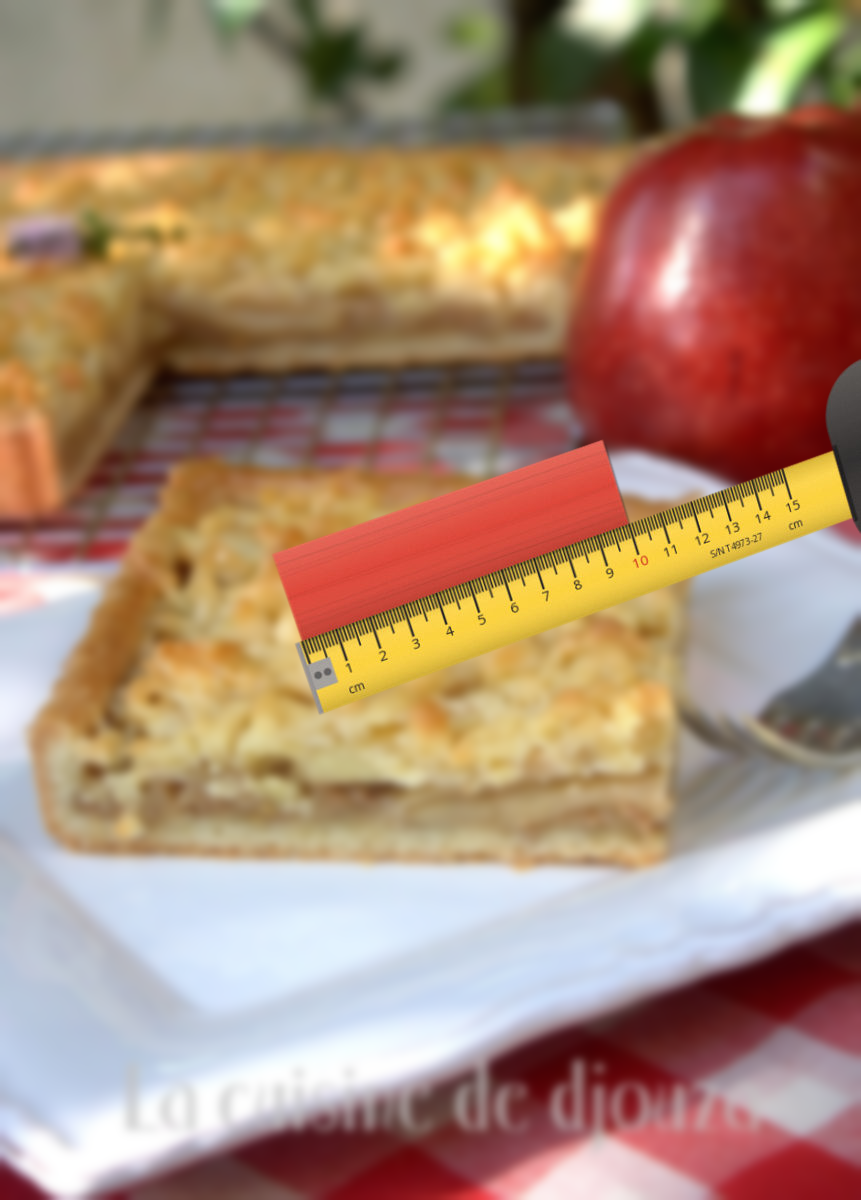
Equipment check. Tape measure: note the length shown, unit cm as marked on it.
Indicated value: 10 cm
